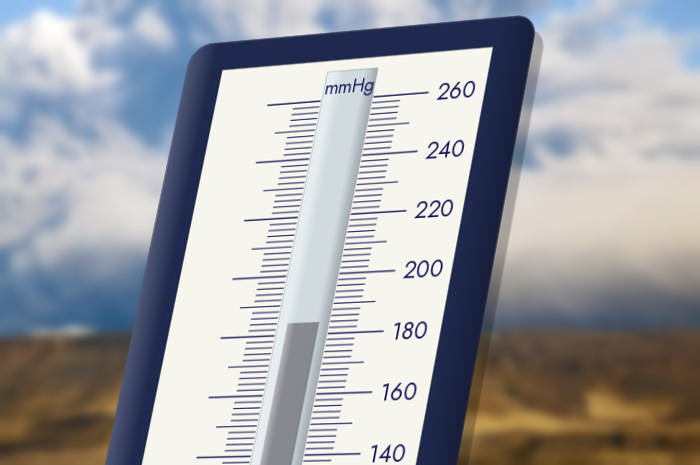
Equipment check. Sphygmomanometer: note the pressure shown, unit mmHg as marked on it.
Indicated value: 184 mmHg
